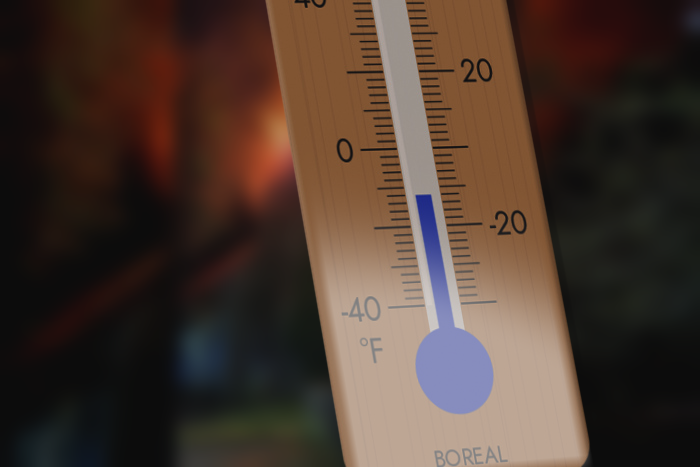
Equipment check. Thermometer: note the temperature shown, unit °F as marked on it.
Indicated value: -12 °F
